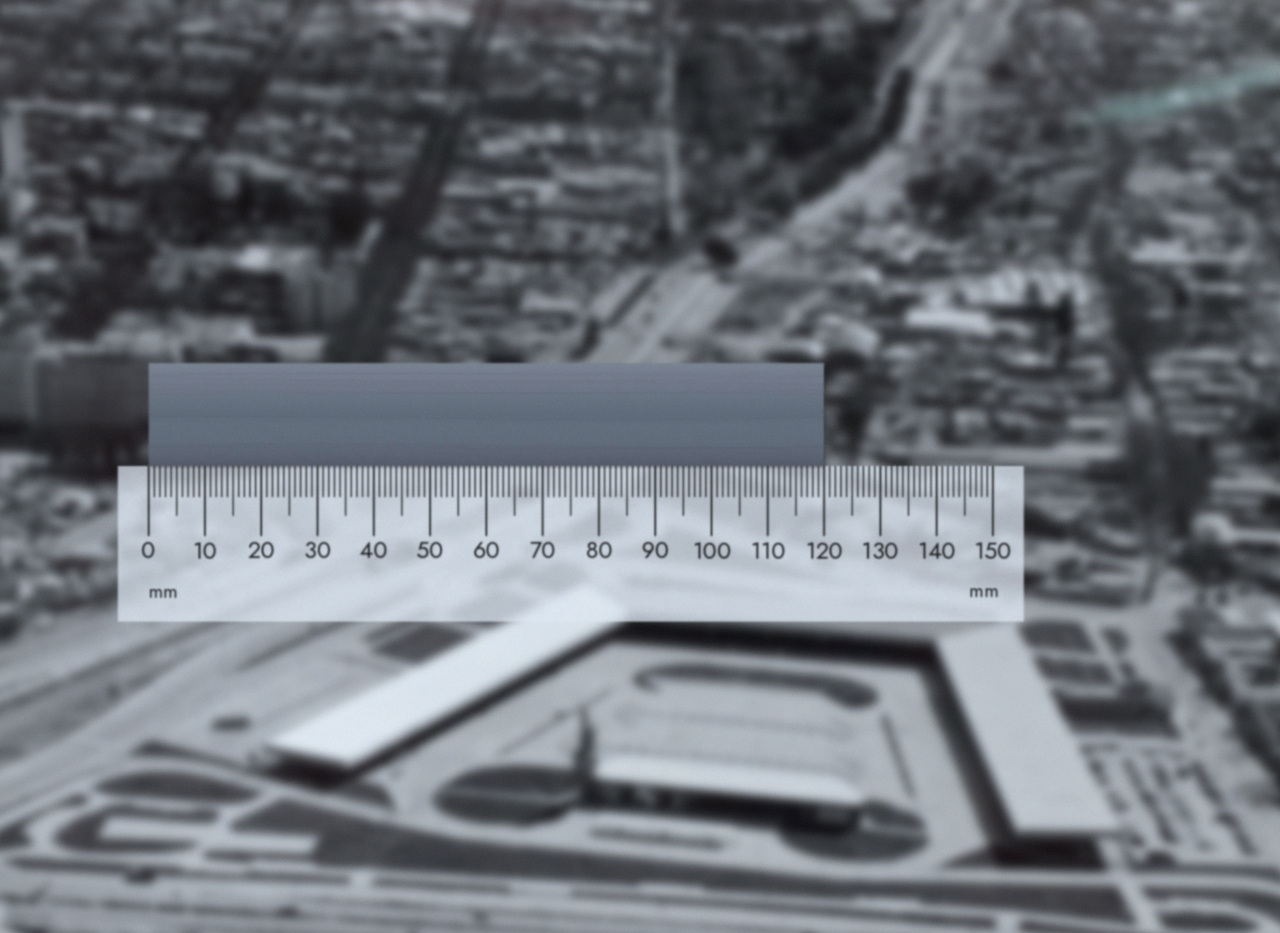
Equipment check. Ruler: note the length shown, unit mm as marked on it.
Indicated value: 120 mm
